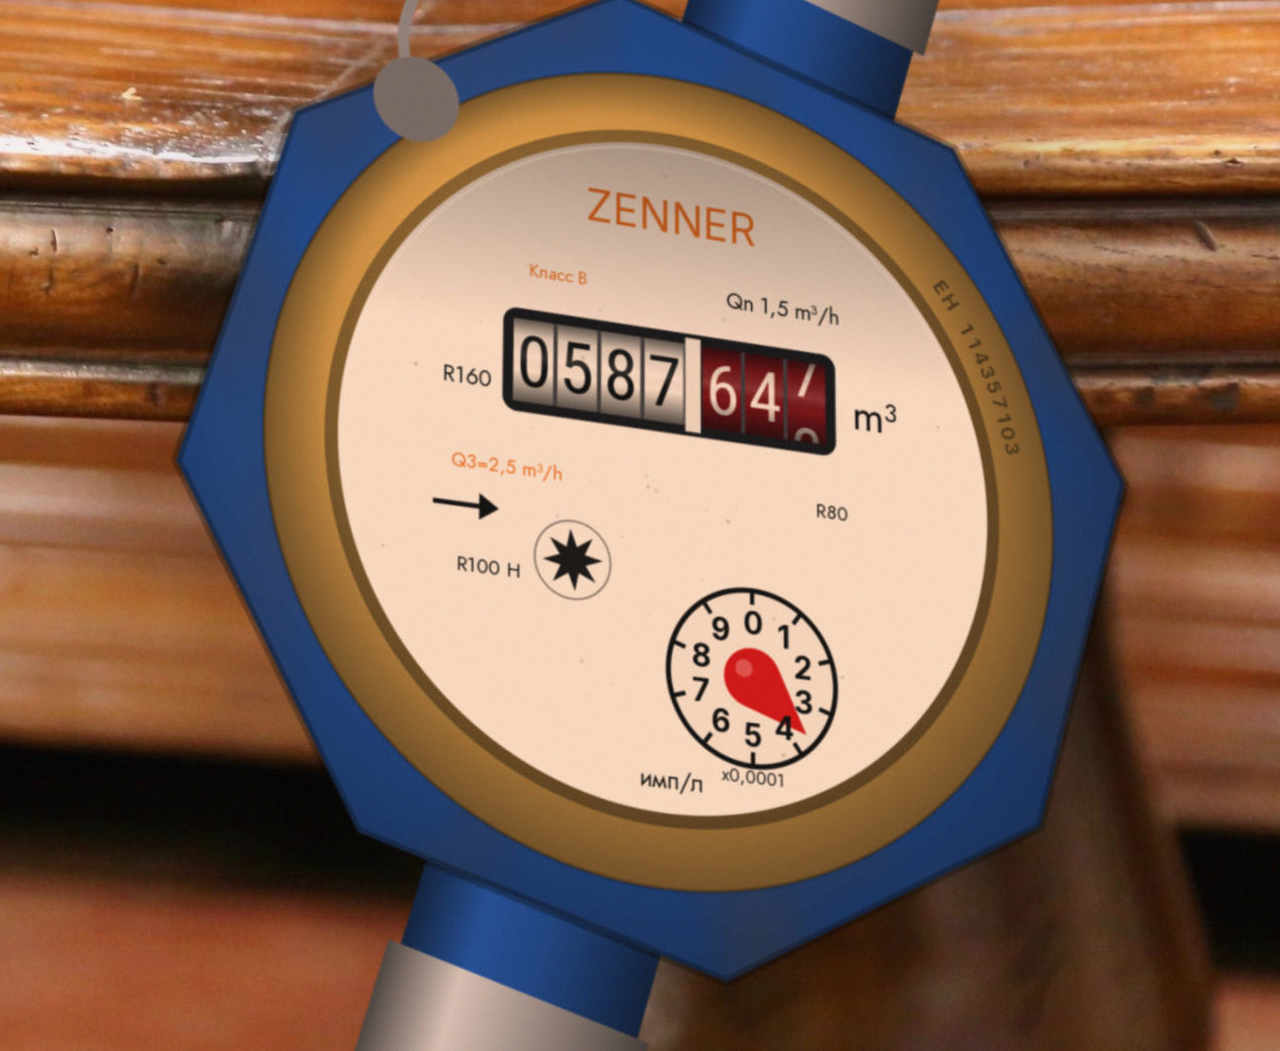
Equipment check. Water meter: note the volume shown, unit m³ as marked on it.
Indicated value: 587.6473 m³
